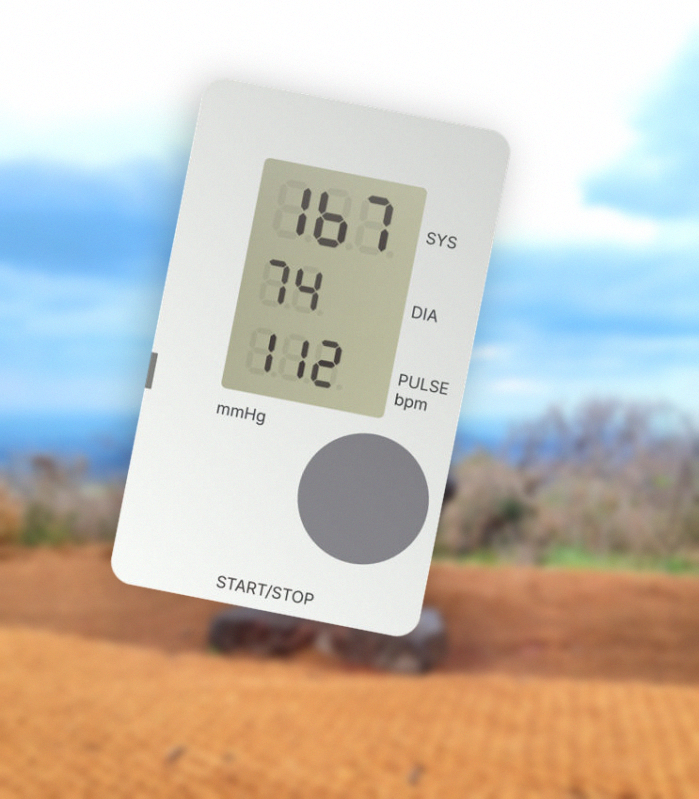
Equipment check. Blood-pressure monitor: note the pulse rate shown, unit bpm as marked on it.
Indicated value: 112 bpm
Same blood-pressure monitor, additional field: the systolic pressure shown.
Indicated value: 167 mmHg
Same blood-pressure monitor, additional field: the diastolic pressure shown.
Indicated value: 74 mmHg
